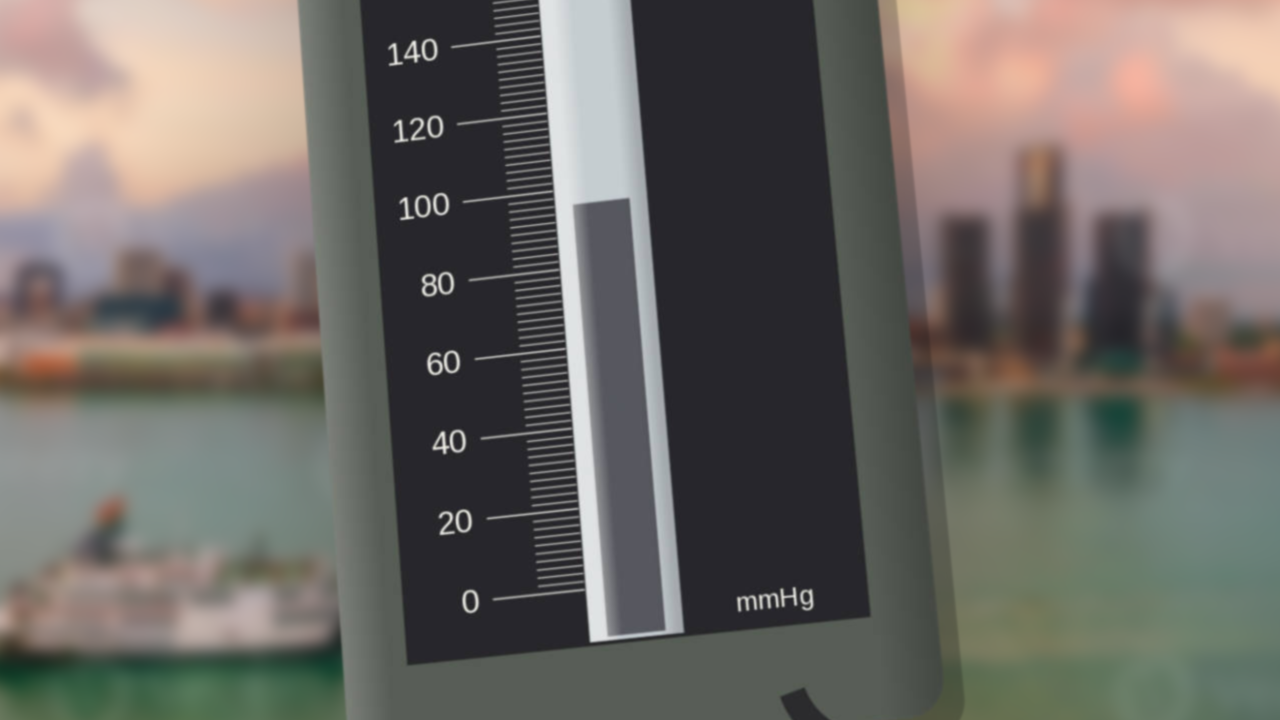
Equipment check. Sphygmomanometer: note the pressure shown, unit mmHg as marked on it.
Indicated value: 96 mmHg
